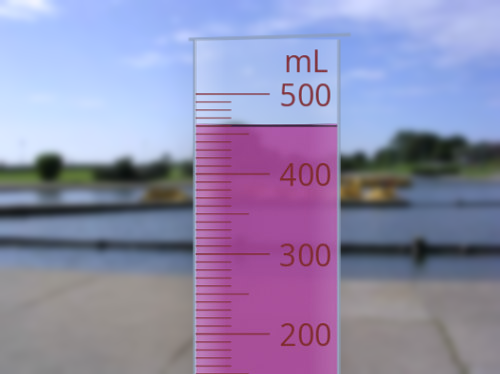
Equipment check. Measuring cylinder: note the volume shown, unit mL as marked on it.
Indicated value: 460 mL
